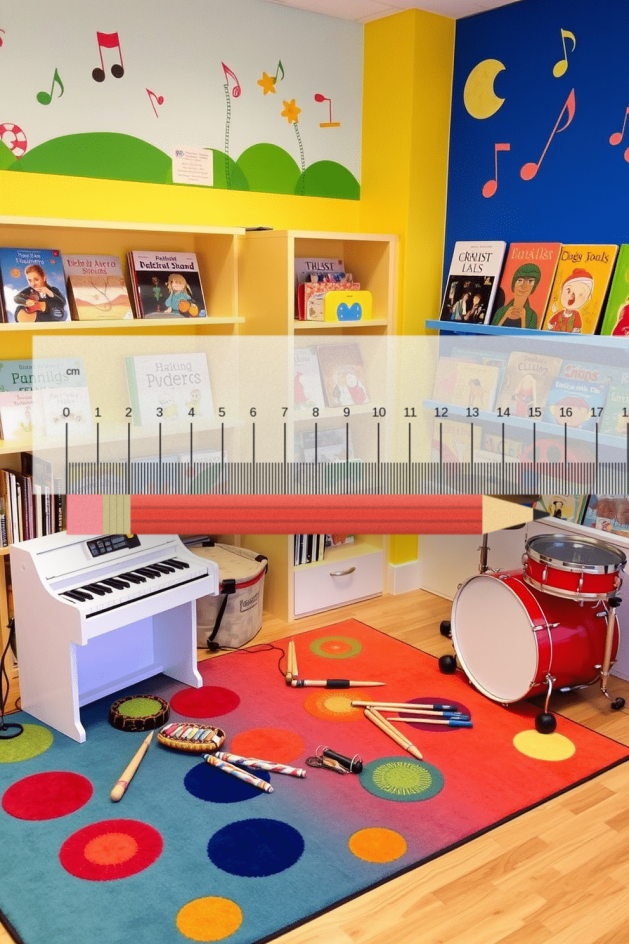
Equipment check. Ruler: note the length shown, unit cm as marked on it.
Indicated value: 15.5 cm
